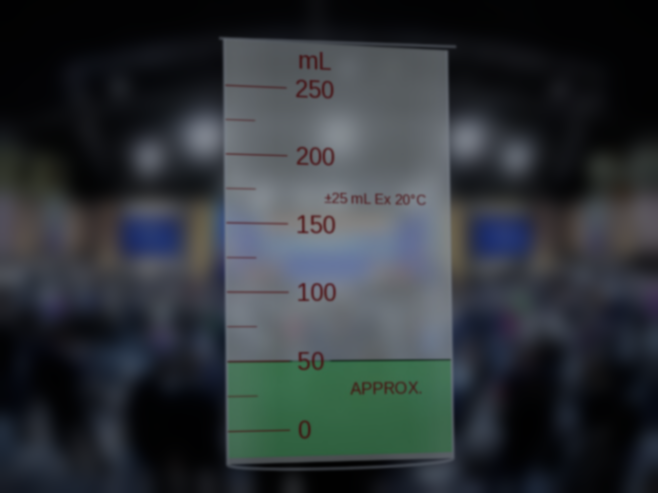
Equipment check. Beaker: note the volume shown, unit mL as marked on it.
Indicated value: 50 mL
